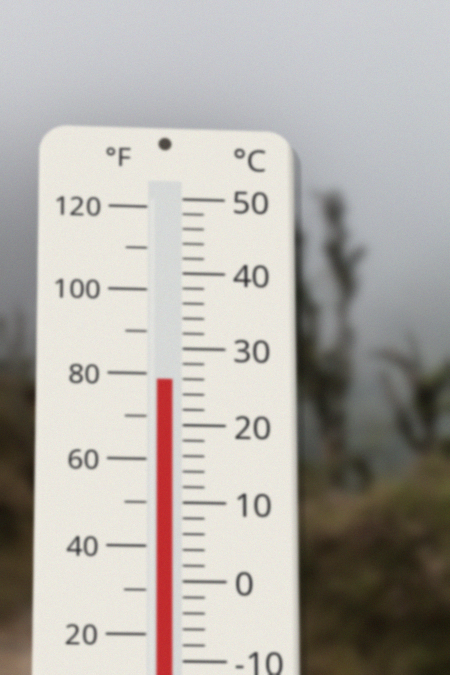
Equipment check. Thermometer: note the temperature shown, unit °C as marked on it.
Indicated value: 26 °C
